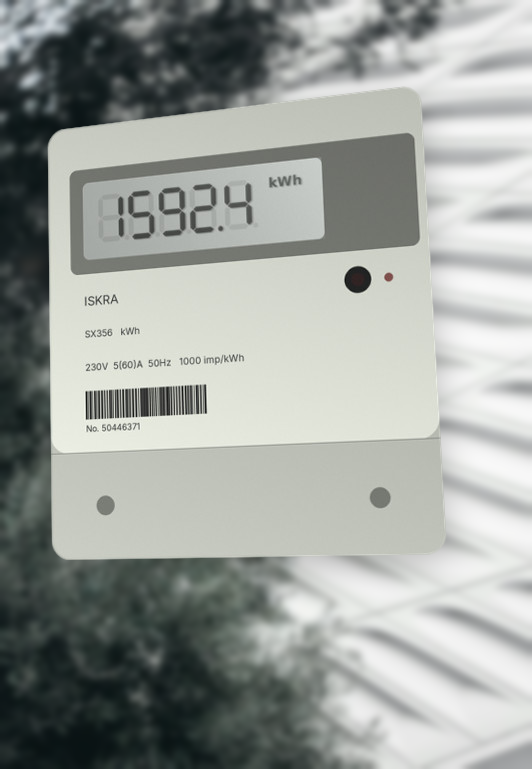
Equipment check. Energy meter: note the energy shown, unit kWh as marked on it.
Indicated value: 1592.4 kWh
